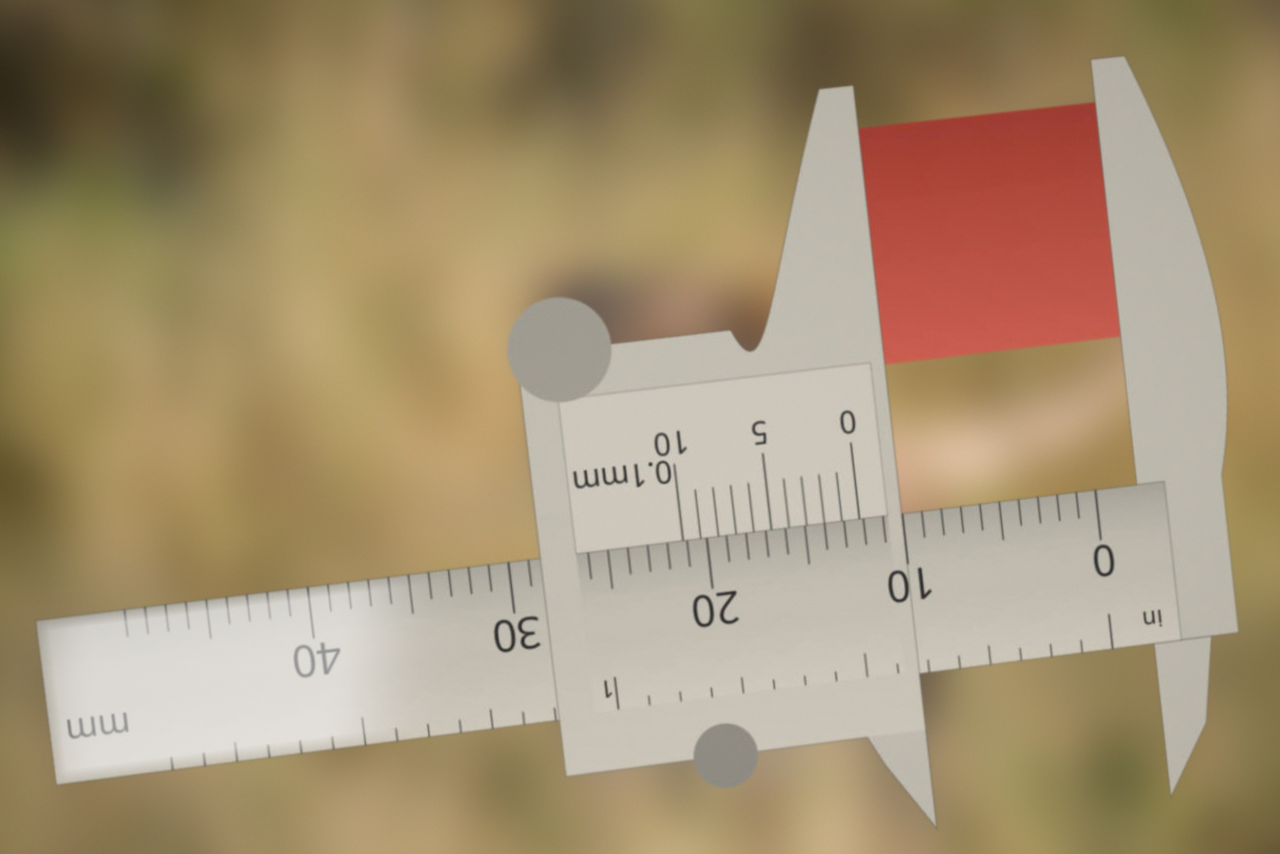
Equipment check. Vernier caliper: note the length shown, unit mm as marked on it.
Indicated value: 12.2 mm
